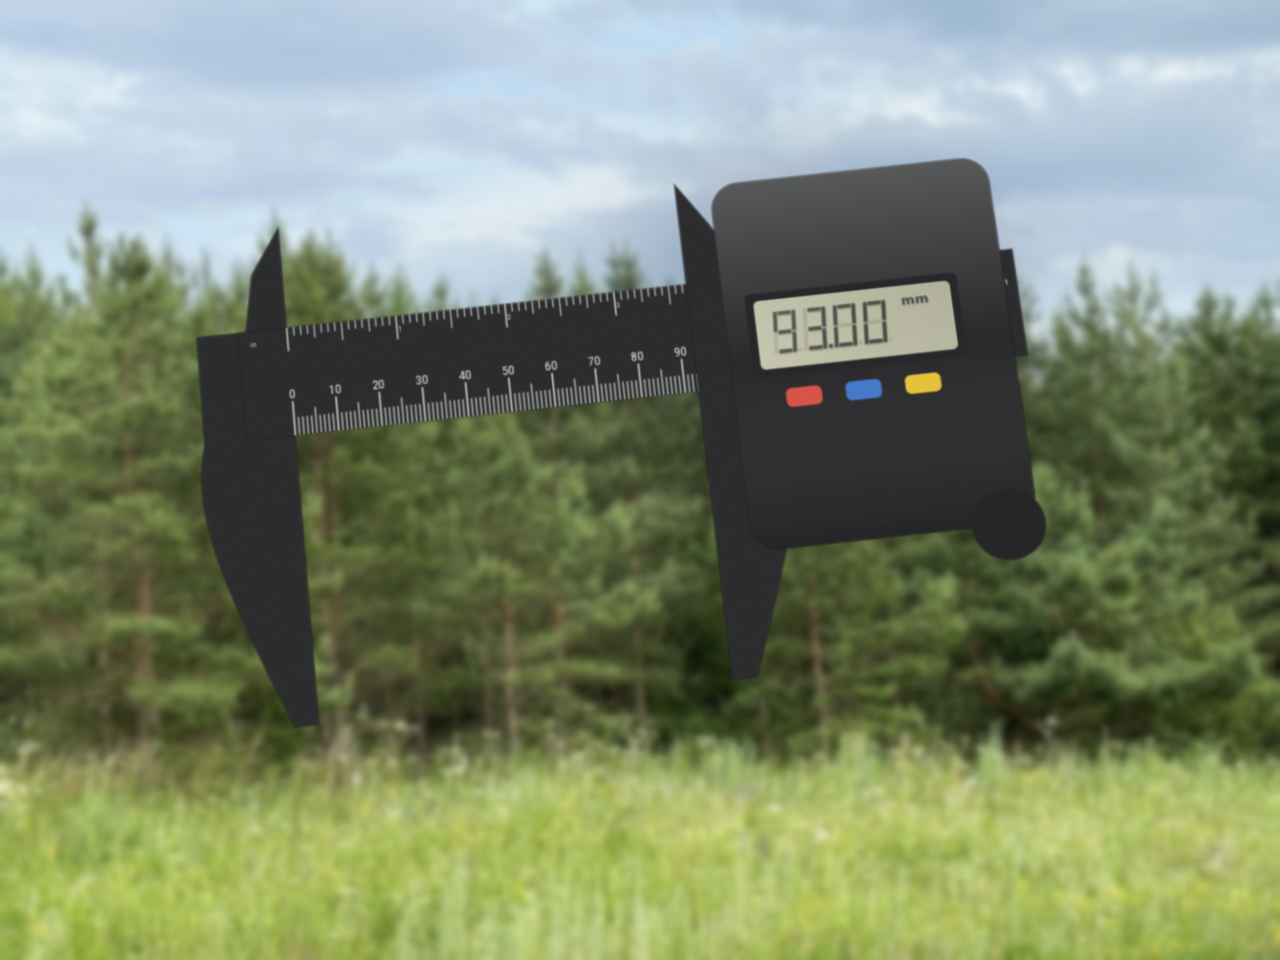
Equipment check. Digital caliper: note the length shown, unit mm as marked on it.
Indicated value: 93.00 mm
